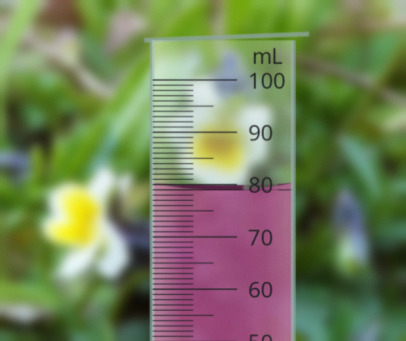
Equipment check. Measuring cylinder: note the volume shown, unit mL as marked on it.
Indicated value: 79 mL
